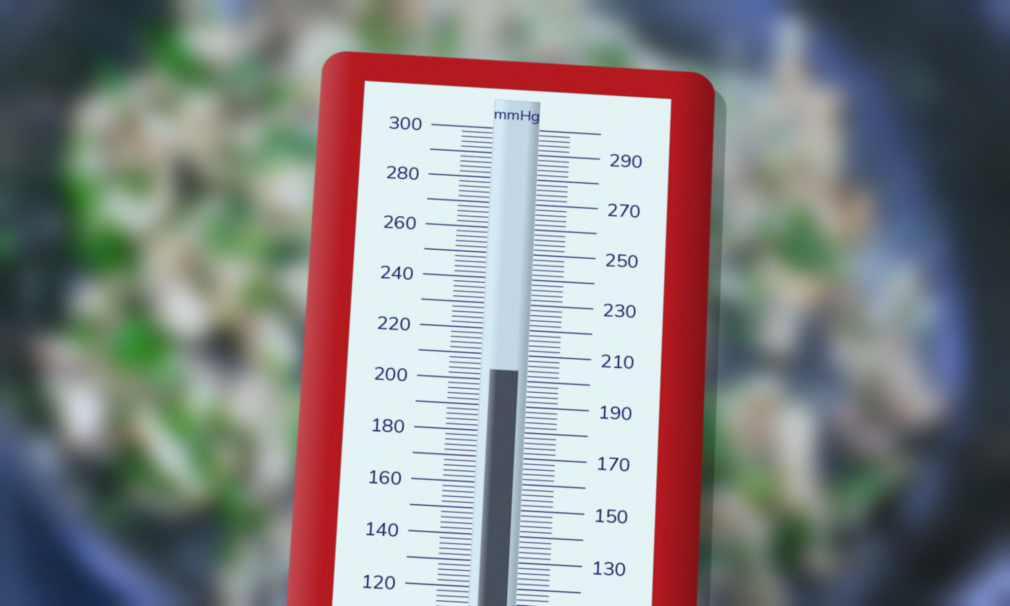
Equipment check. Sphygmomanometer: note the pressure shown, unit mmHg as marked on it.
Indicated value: 204 mmHg
